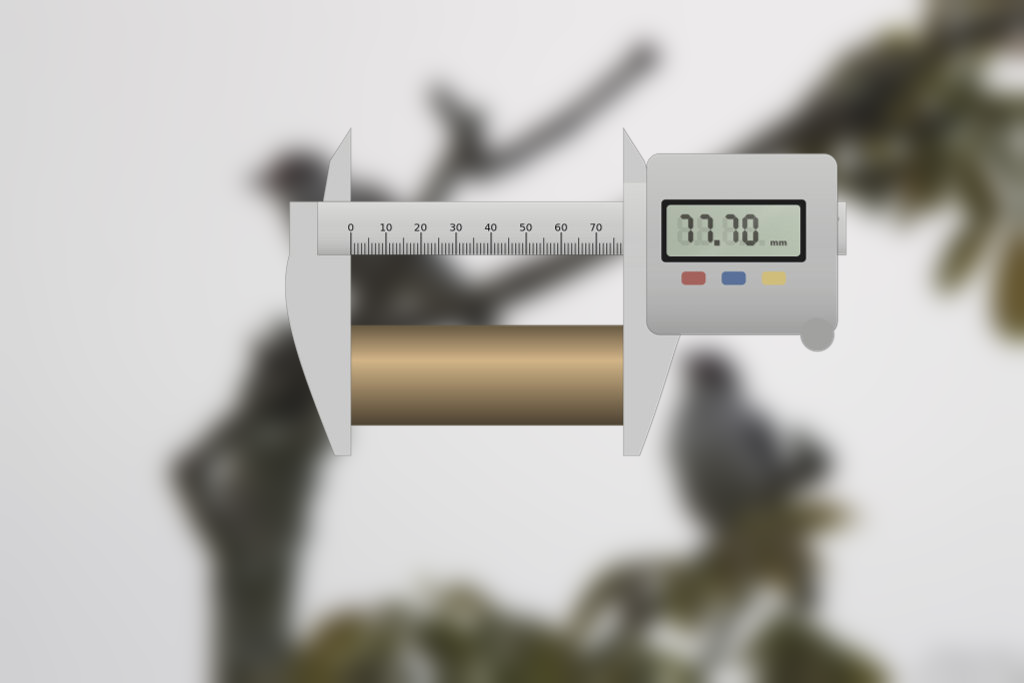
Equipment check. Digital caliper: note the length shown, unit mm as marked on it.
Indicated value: 77.70 mm
